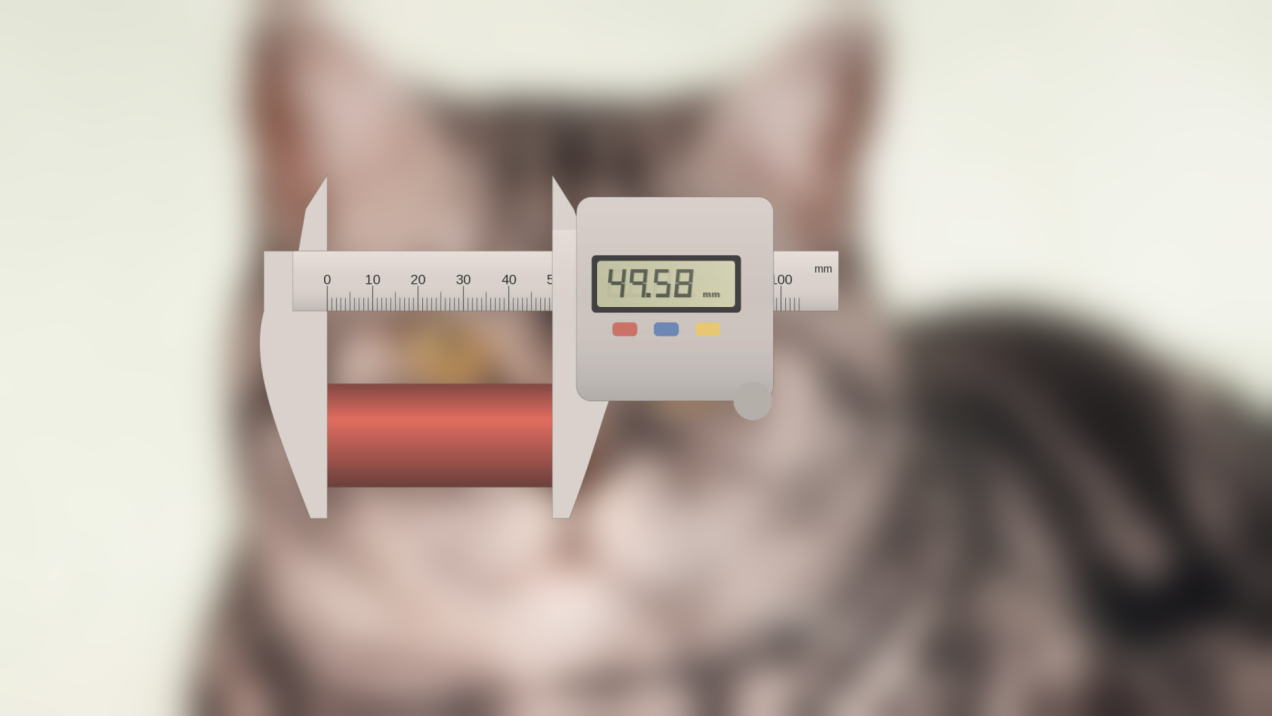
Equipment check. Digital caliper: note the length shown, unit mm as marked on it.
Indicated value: 49.58 mm
